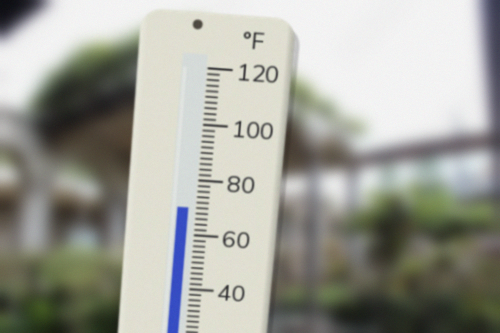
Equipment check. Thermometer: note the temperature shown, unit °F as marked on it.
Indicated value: 70 °F
